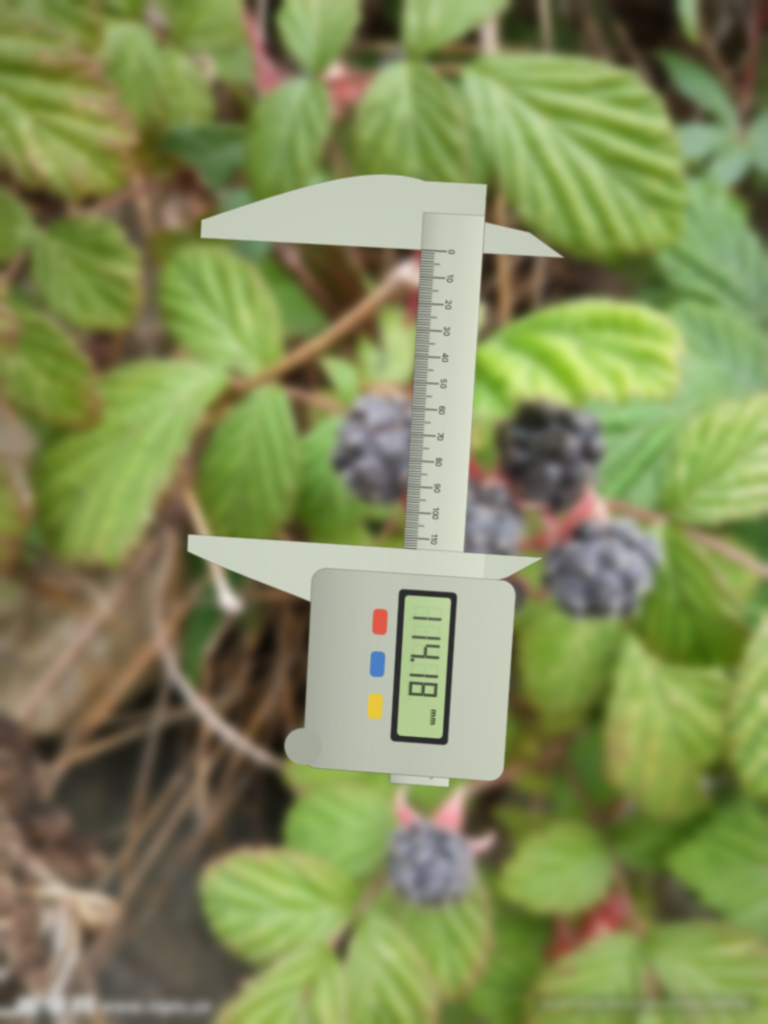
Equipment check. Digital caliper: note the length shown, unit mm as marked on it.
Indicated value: 114.18 mm
